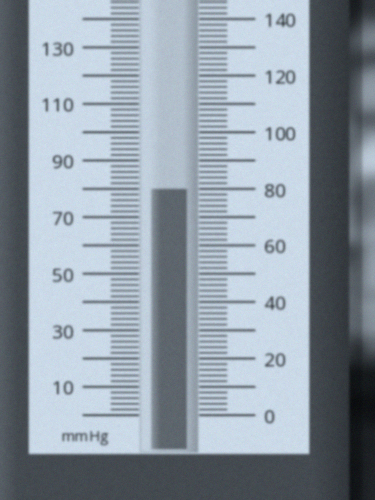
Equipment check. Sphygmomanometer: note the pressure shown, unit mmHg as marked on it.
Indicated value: 80 mmHg
